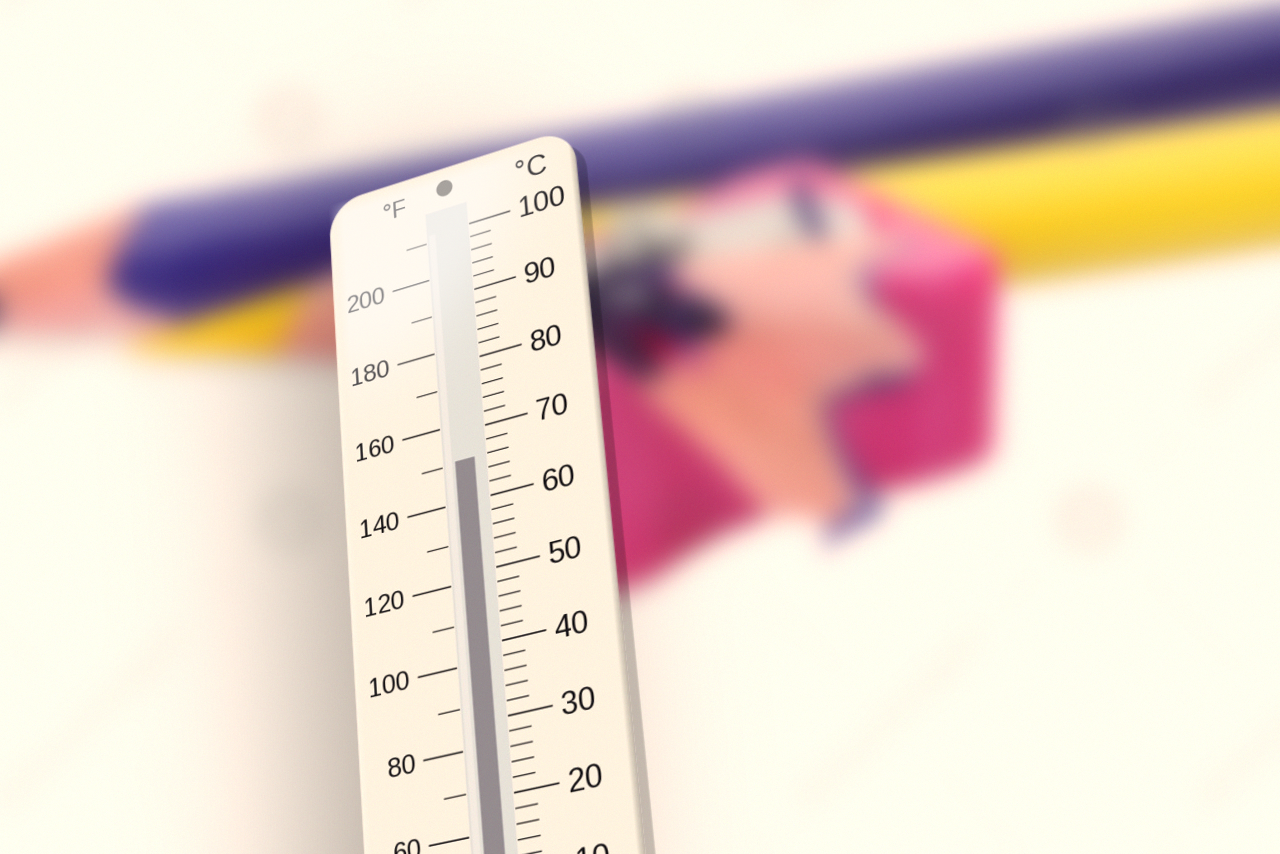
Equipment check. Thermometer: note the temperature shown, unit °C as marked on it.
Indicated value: 66 °C
